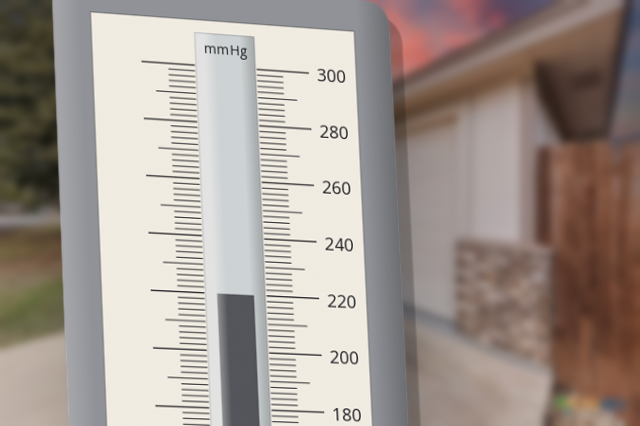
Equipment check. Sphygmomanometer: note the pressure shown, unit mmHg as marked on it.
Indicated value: 220 mmHg
